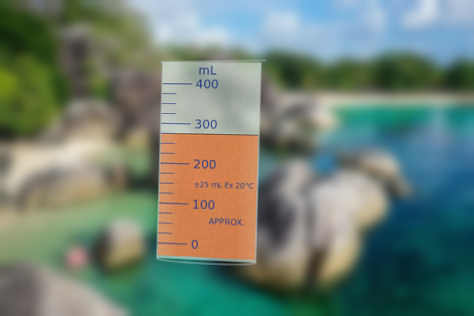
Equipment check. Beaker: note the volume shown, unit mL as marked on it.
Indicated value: 275 mL
